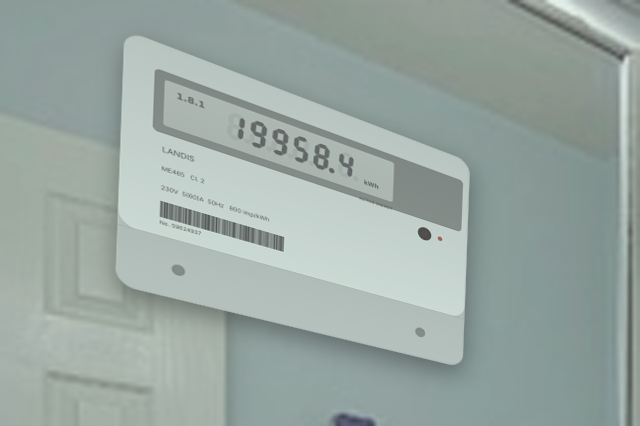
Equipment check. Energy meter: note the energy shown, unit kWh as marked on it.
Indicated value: 19958.4 kWh
